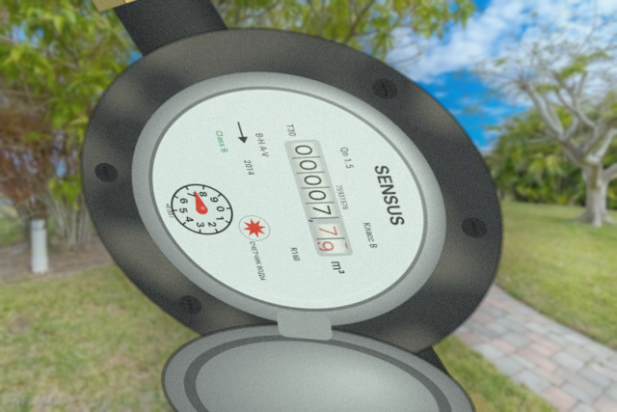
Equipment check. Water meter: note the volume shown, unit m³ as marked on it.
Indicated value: 7.787 m³
